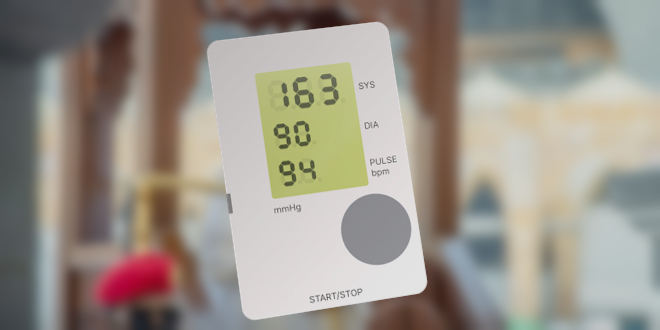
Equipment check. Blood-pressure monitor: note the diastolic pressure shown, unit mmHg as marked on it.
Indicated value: 90 mmHg
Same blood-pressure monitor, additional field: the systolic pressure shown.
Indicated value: 163 mmHg
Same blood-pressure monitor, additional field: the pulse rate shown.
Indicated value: 94 bpm
